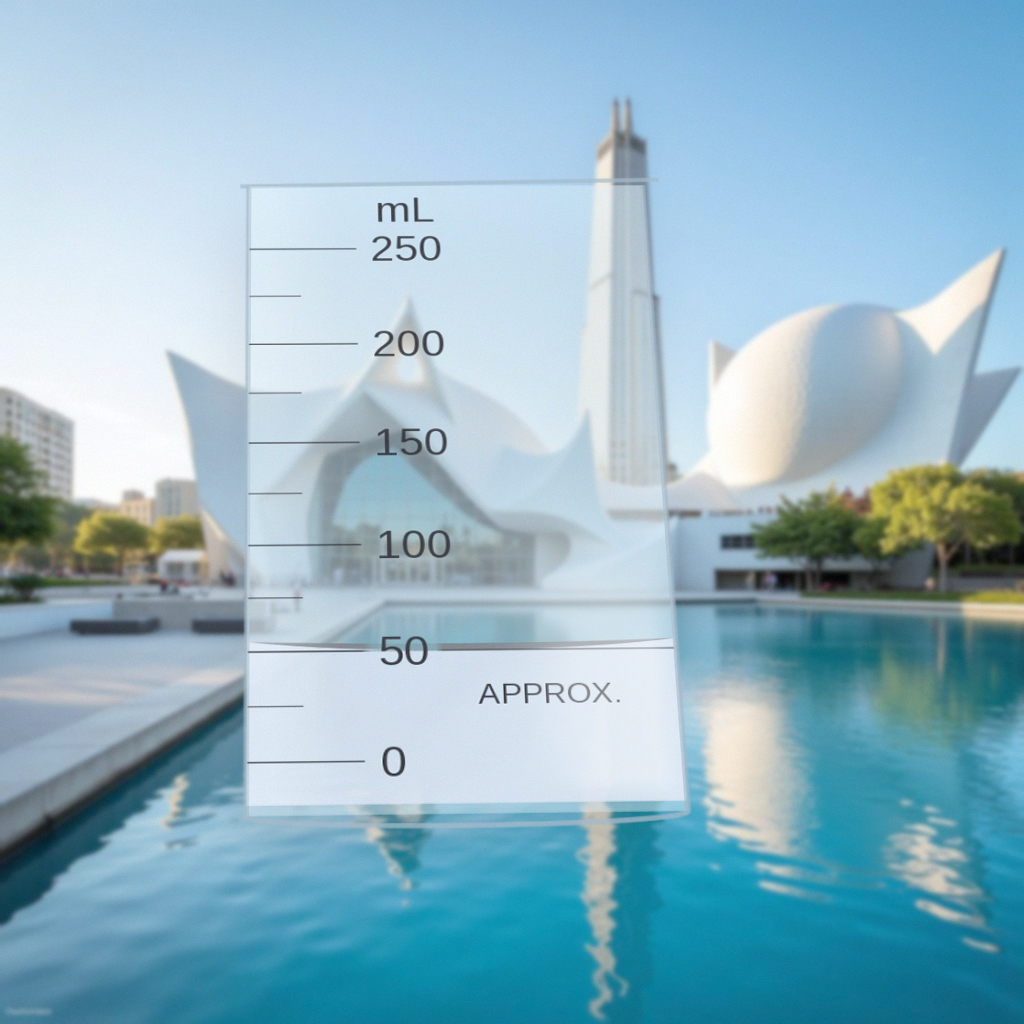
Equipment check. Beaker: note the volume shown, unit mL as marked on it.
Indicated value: 50 mL
